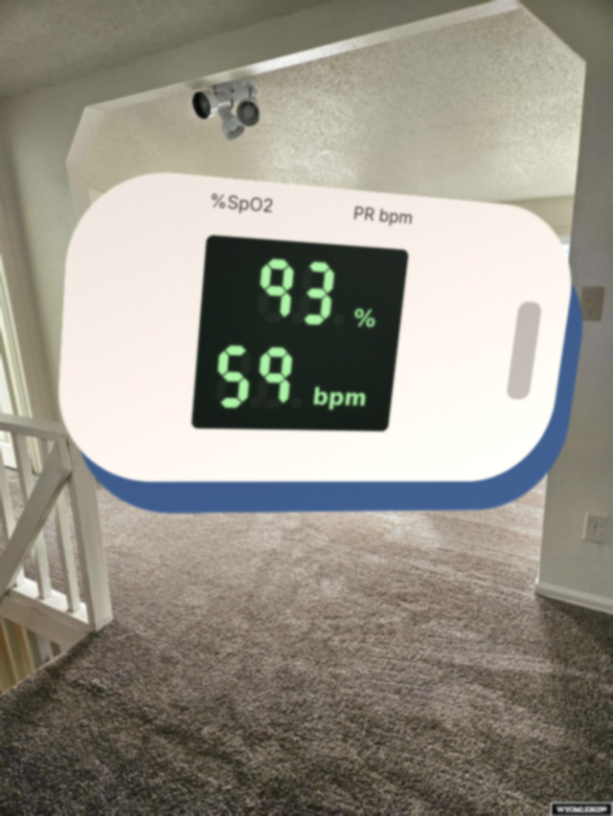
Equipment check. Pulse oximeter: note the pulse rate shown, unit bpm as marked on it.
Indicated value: 59 bpm
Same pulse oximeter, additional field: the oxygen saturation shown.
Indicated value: 93 %
